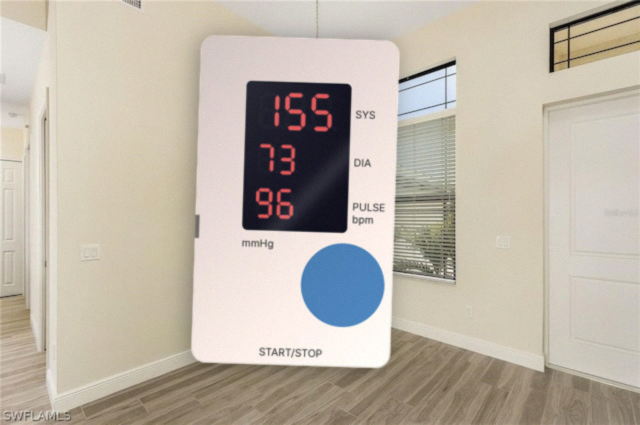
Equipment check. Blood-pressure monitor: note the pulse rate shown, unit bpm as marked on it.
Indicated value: 96 bpm
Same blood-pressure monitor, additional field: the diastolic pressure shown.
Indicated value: 73 mmHg
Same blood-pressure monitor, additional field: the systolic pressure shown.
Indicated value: 155 mmHg
